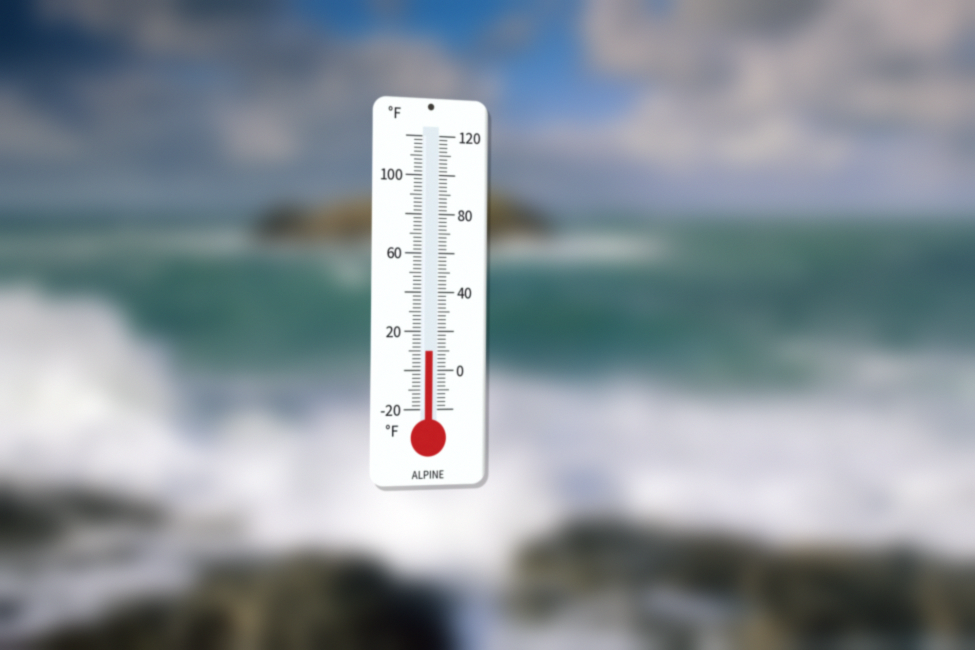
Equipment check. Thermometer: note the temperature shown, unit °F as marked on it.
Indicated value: 10 °F
